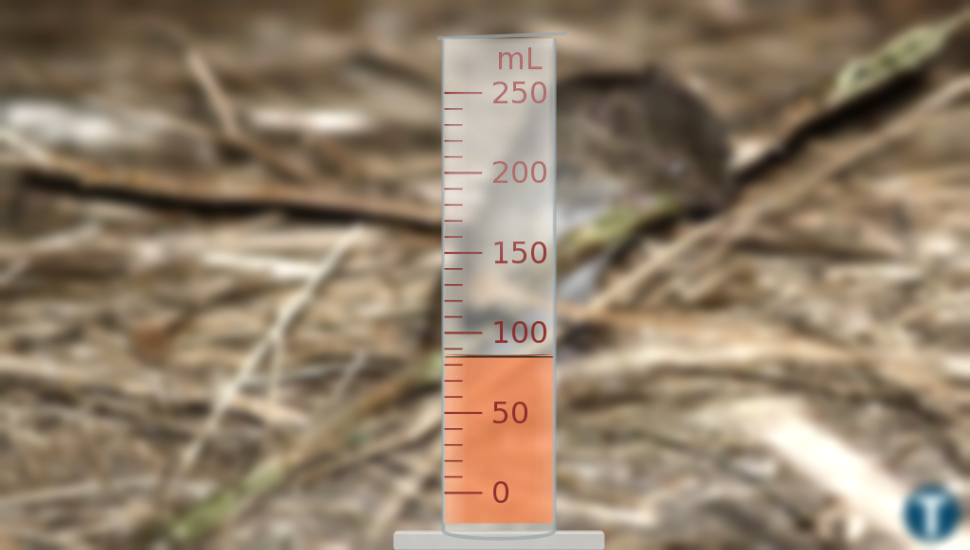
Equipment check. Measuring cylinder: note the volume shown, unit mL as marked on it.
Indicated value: 85 mL
